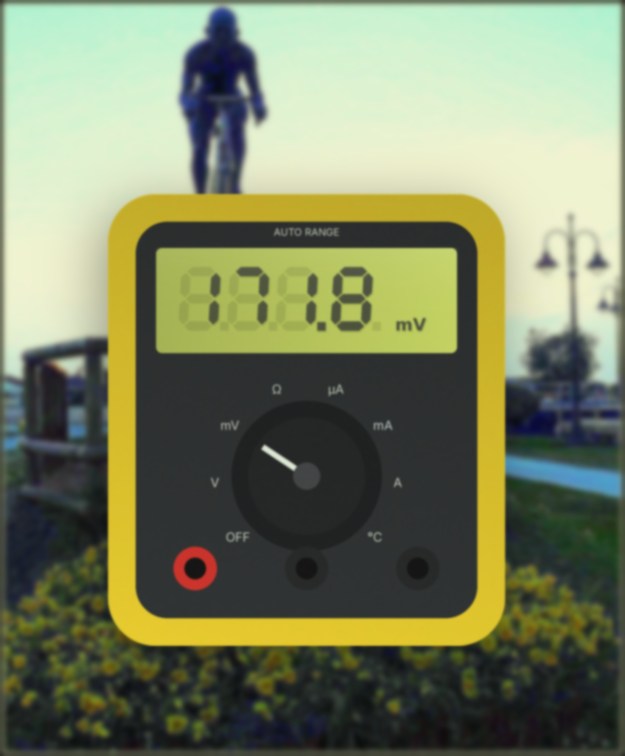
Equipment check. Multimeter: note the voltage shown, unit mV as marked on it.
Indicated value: 171.8 mV
